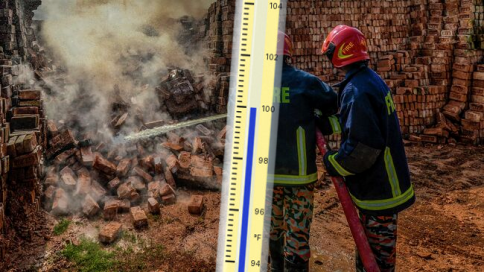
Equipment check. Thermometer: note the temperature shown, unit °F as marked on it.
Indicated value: 100 °F
